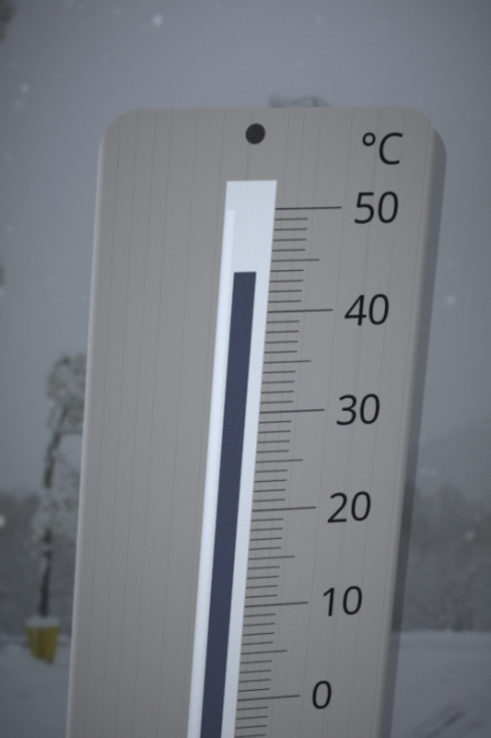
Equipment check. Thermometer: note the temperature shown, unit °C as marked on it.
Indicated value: 44 °C
